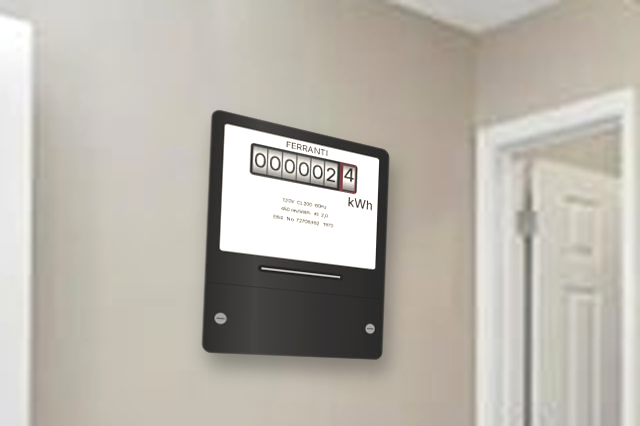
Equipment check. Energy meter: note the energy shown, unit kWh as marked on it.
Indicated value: 2.4 kWh
